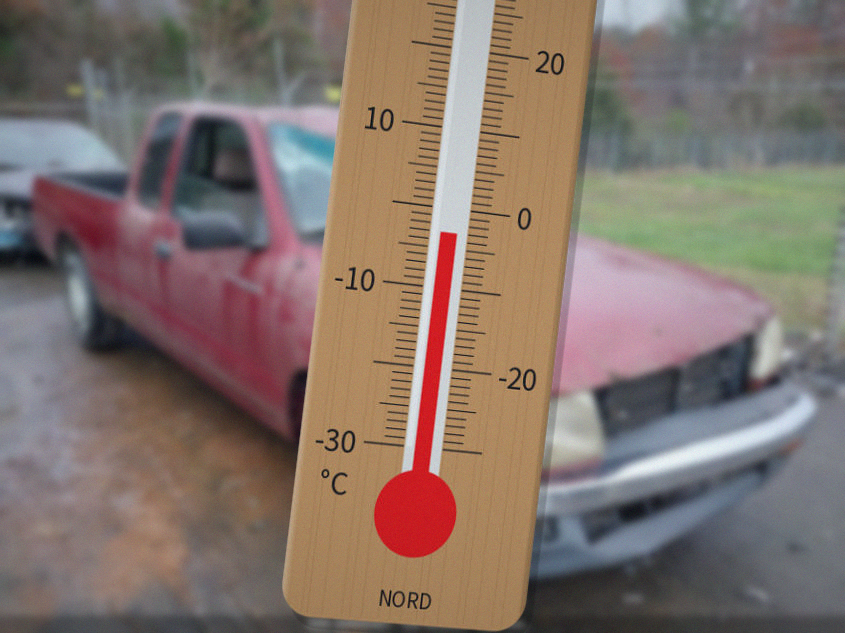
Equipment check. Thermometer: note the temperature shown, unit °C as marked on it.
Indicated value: -3 °C
